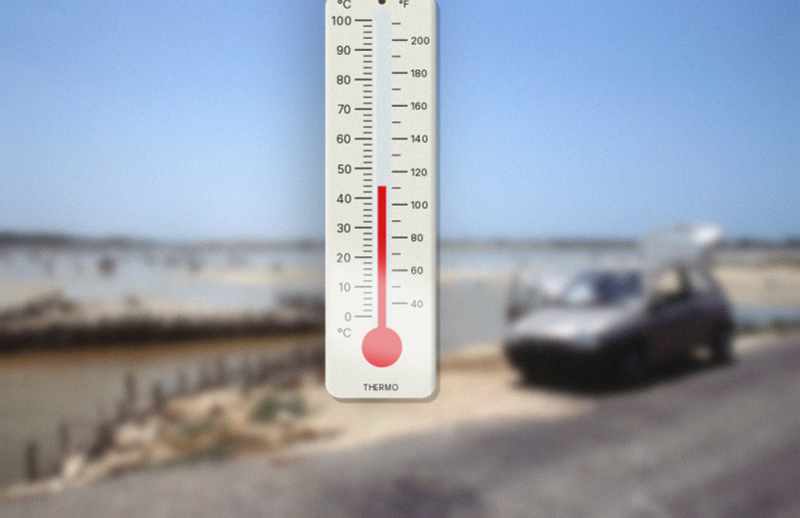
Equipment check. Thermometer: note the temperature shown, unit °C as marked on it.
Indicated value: 44 °C
